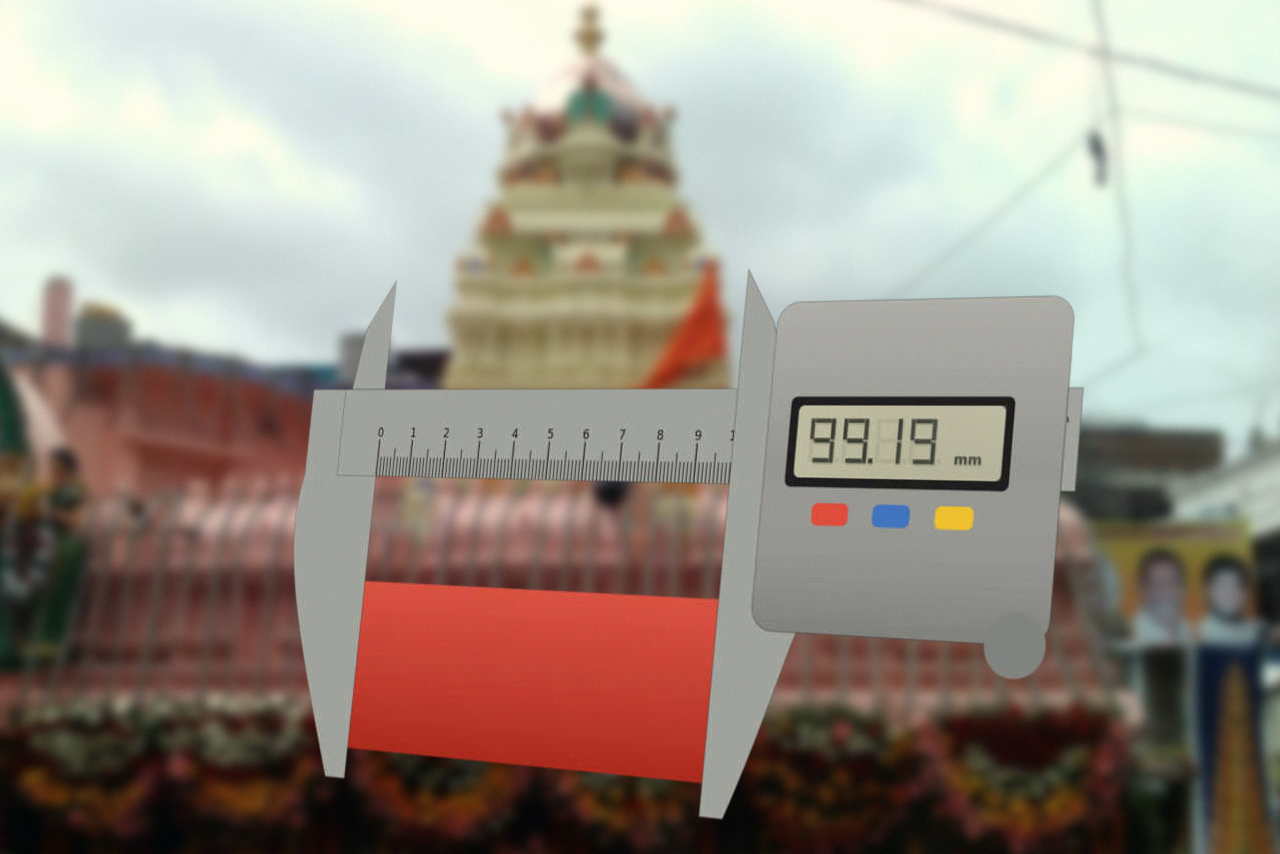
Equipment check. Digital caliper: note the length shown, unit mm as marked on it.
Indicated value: 99.19 mm
